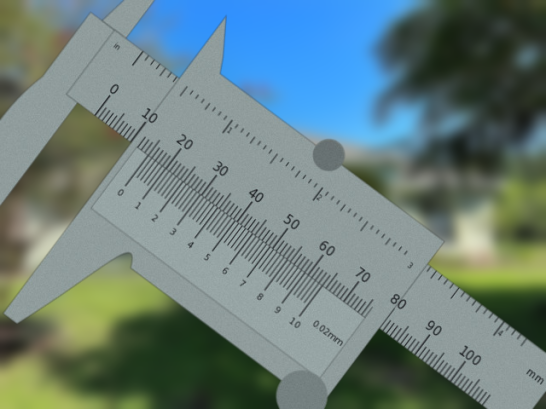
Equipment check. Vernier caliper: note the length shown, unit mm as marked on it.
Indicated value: 15.0 mm
